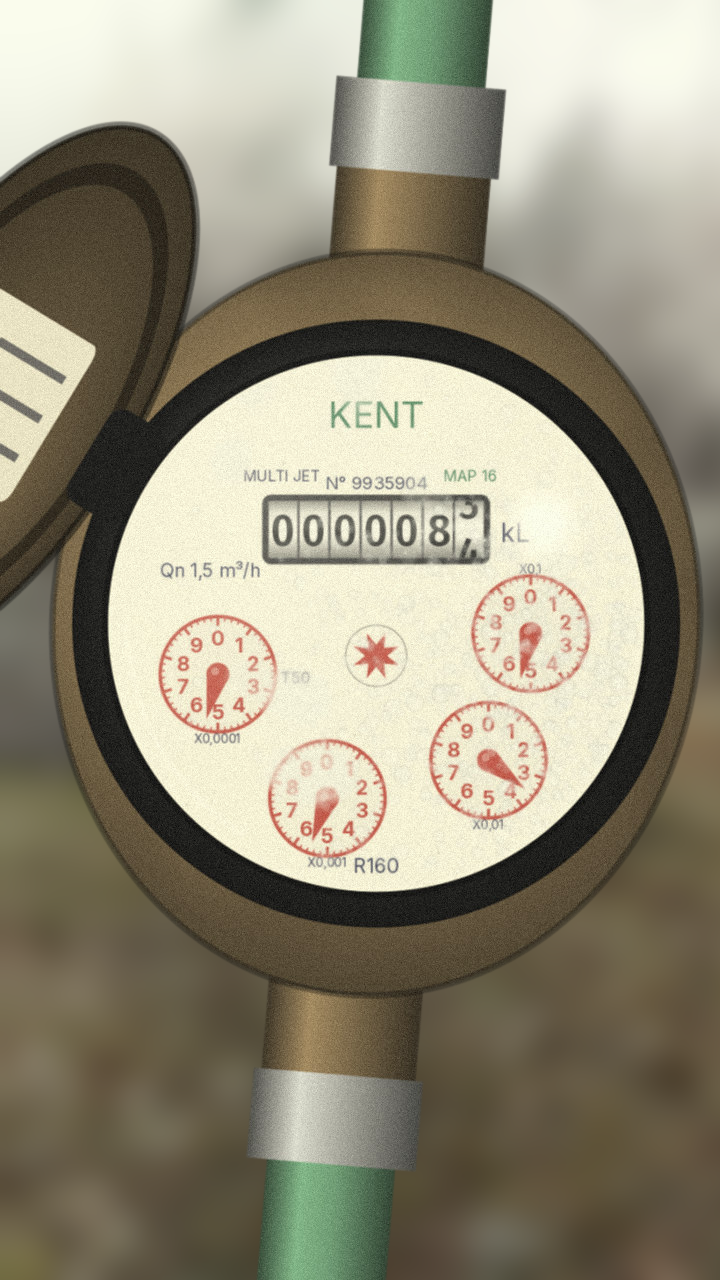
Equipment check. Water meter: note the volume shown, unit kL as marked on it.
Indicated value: 83.5355 kL
